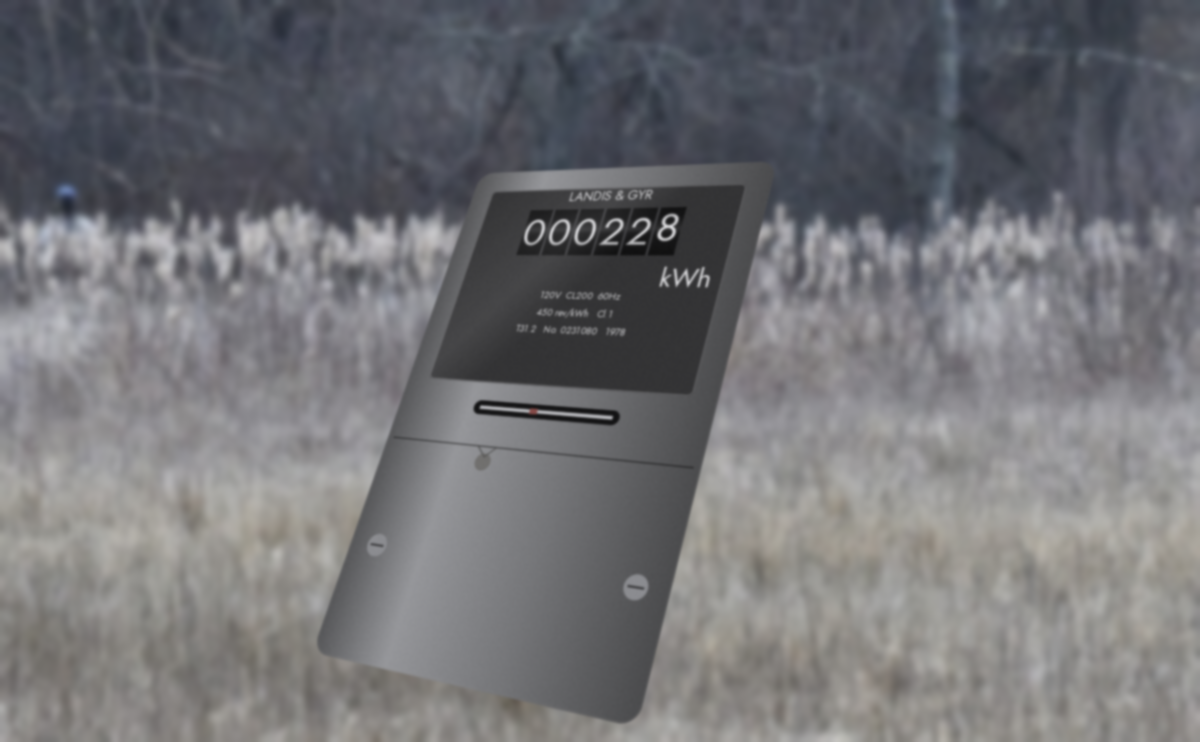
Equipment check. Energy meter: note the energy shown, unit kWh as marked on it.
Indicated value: 228 kWh
